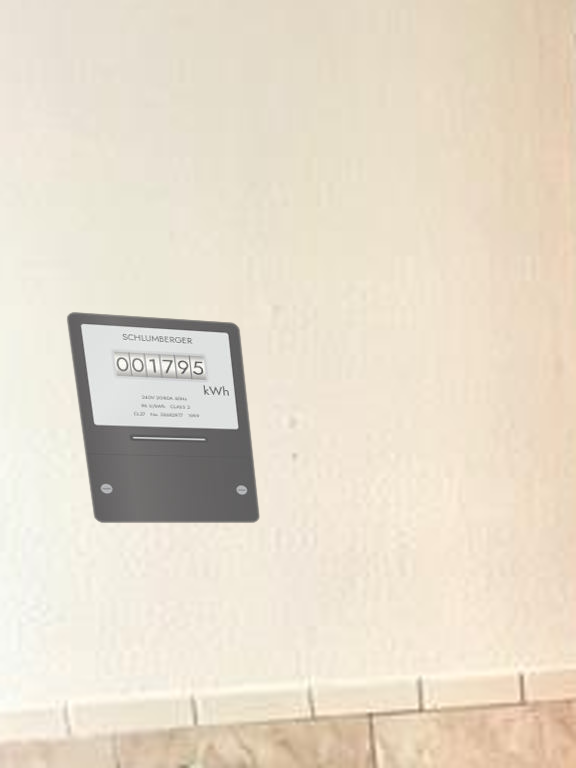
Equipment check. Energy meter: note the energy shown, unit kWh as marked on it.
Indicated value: 1795 kWh
